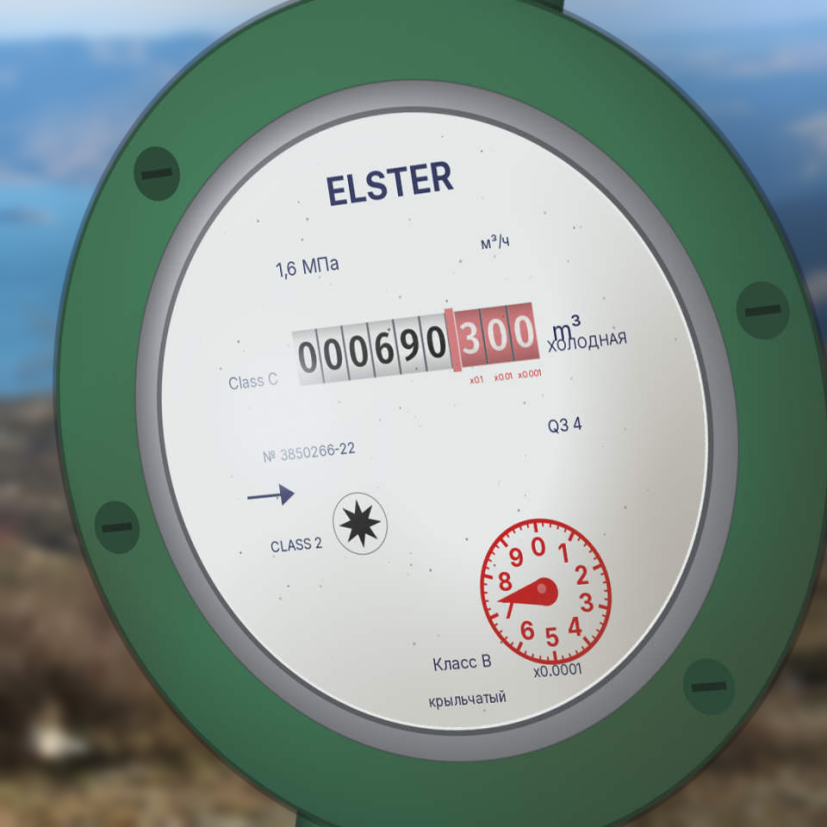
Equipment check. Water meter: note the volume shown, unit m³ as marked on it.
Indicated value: 690.3007 m³
